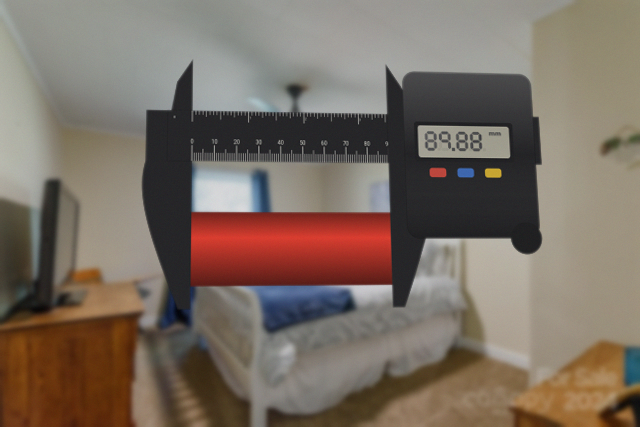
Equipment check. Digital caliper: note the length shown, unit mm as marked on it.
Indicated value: 89.88 mm
